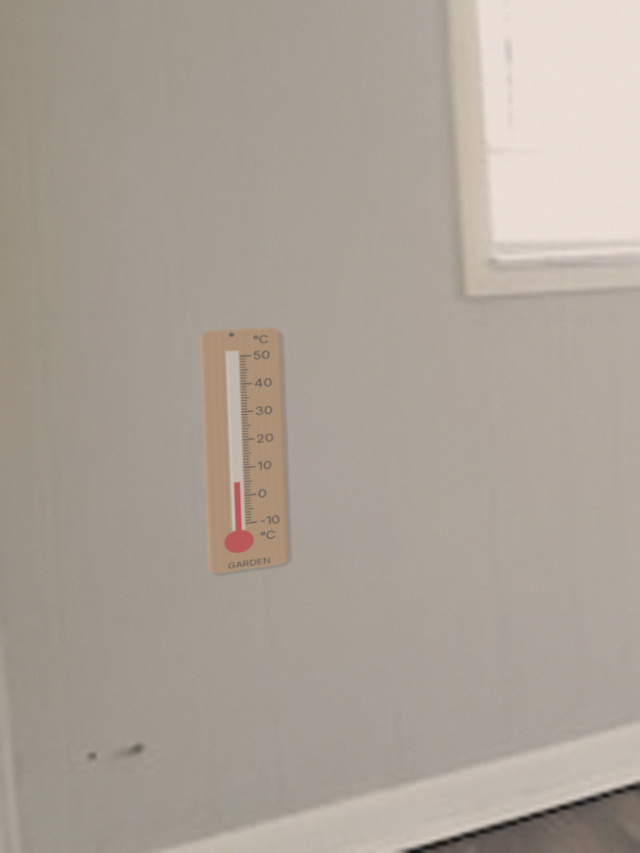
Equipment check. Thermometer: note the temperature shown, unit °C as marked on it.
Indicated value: 5 °C
